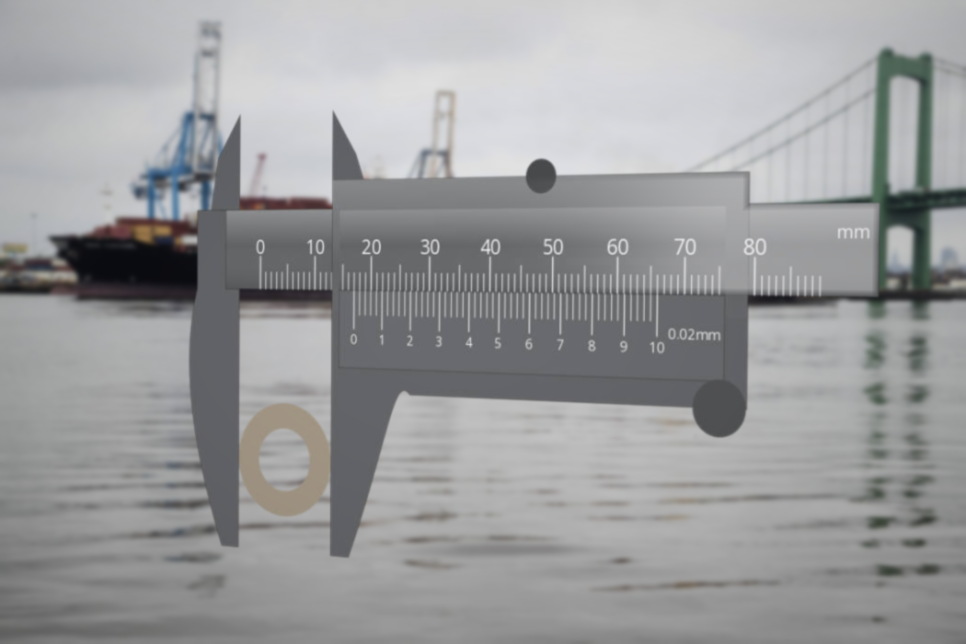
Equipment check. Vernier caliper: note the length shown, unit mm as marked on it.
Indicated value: 17.0 mm
